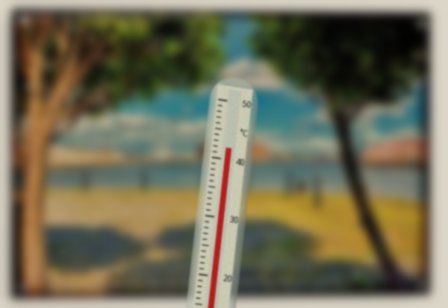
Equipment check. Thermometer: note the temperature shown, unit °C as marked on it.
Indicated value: 42 °C
